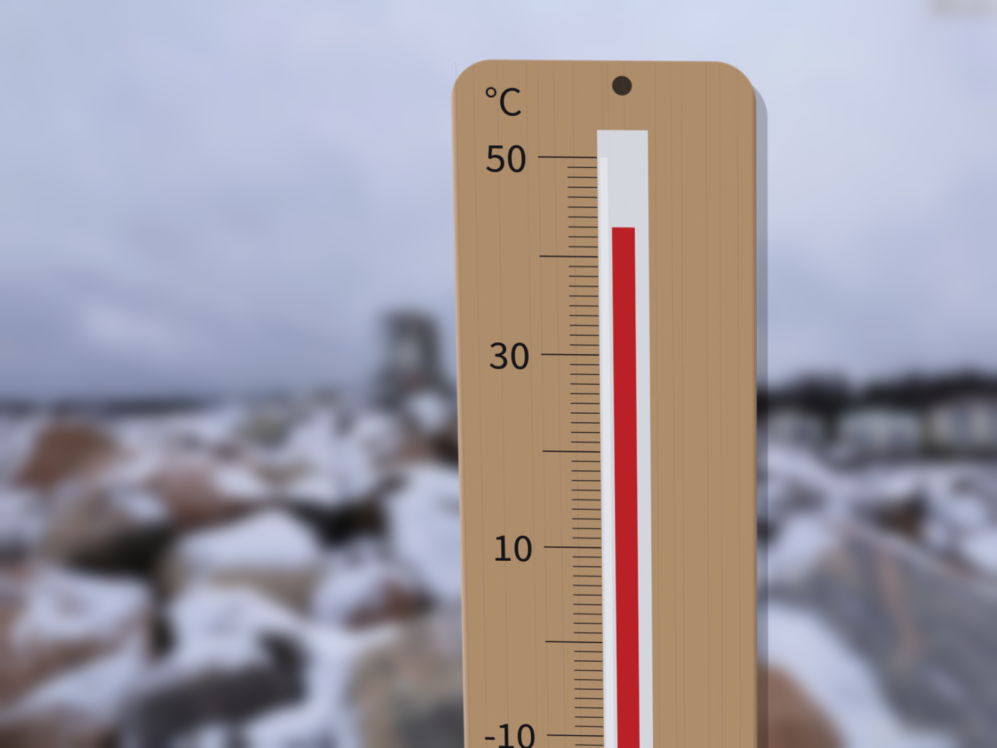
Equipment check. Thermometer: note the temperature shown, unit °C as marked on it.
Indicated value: 43 °C
